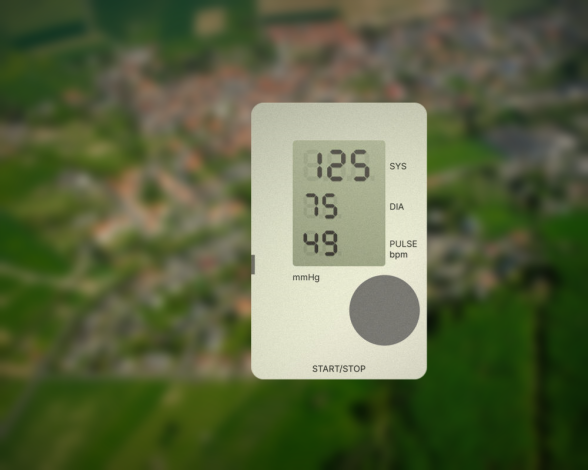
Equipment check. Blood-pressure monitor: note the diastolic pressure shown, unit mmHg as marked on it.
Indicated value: 75 mmHg
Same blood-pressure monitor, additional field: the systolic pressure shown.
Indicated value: 125 mmHg
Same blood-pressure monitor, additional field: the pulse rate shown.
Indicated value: 49 bpm
